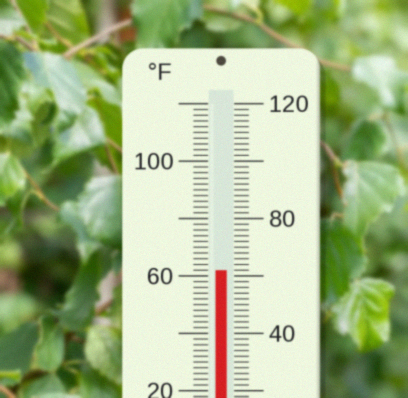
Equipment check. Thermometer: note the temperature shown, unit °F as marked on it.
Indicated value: 62 °F
